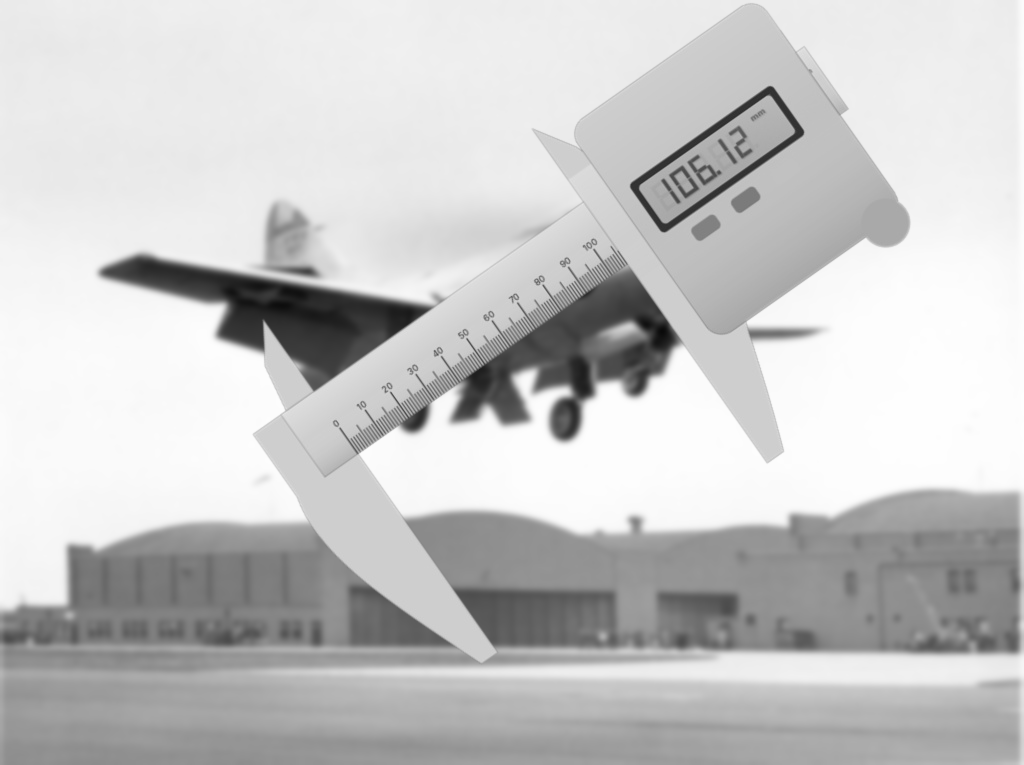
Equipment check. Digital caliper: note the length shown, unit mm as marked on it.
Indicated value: 106.12 mm
